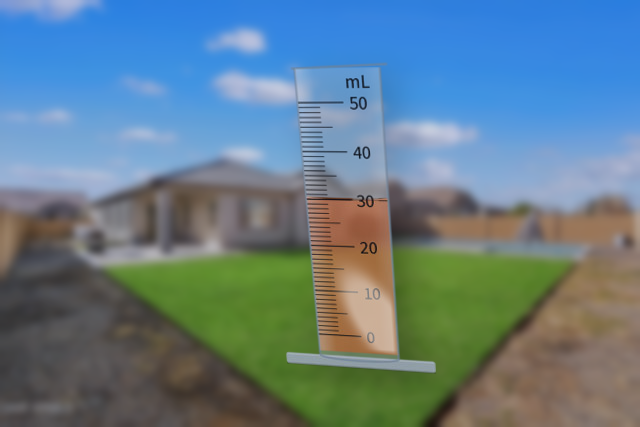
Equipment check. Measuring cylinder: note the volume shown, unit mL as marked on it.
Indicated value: 30 mL
